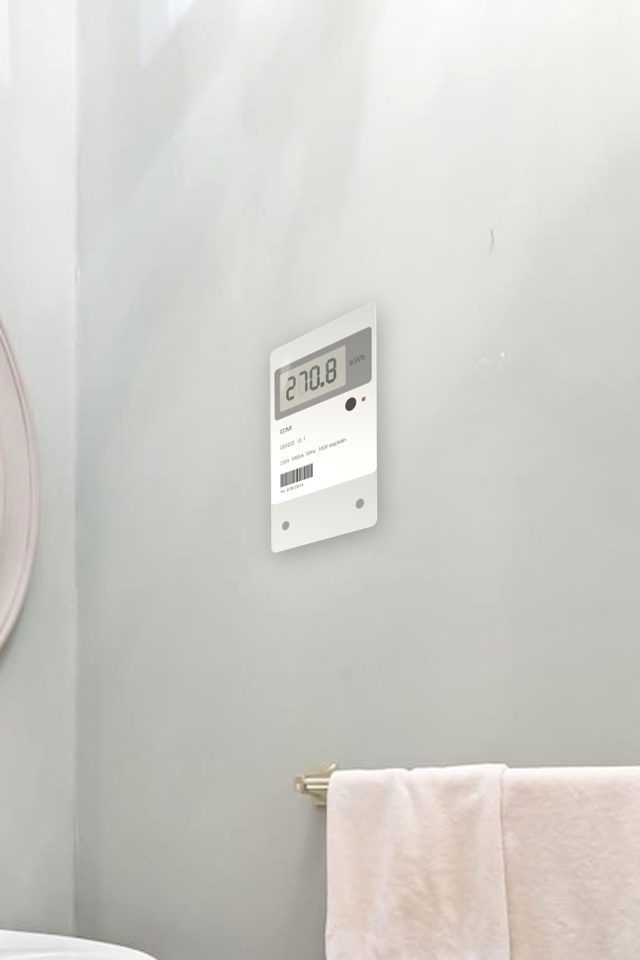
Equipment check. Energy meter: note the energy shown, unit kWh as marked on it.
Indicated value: 270.8 kWh
